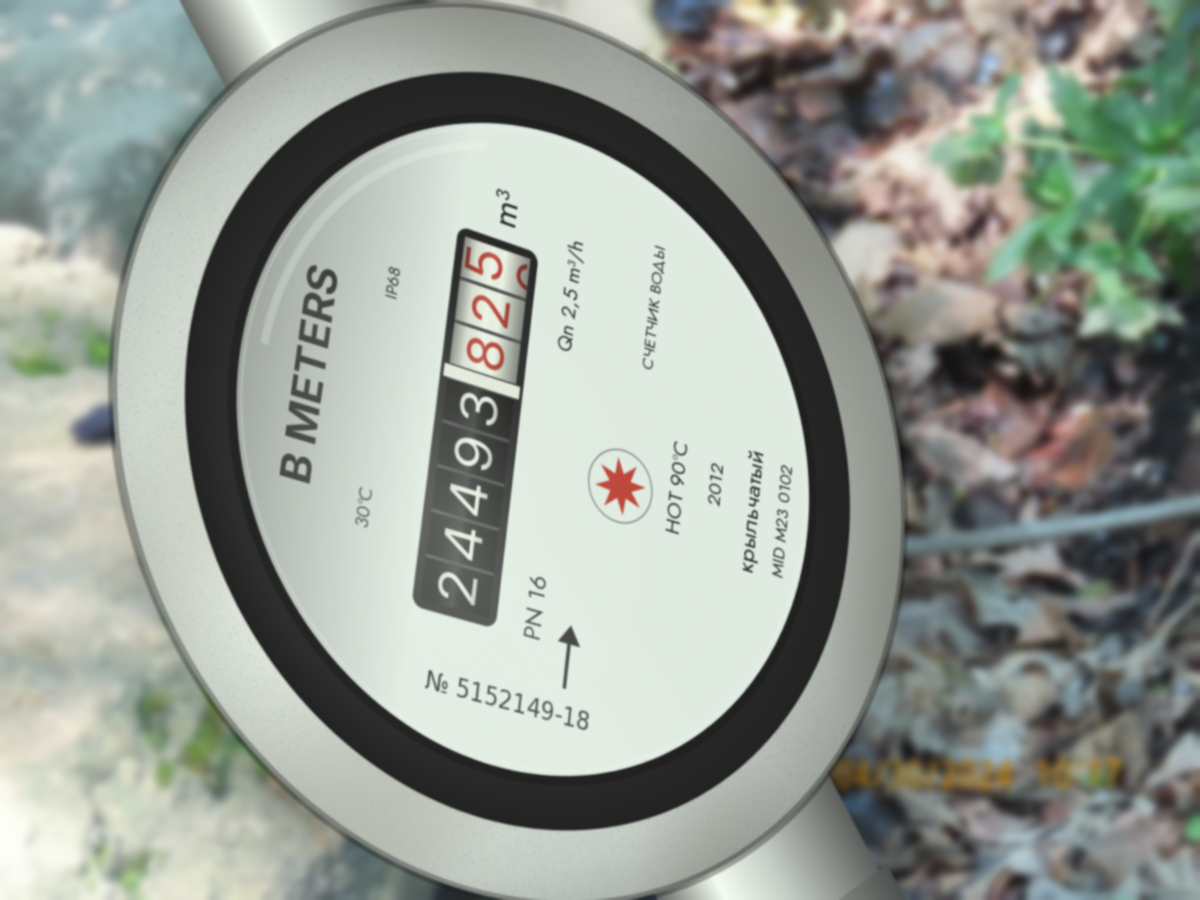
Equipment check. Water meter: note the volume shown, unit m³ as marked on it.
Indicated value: 24493.825 m³
